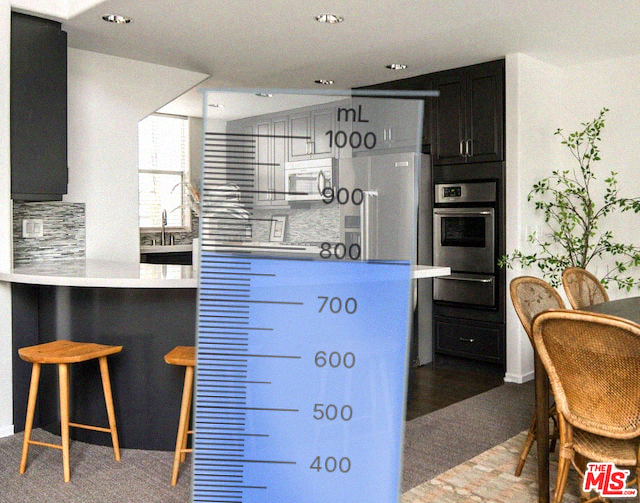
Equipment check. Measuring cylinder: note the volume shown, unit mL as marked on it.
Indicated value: 780 mL
